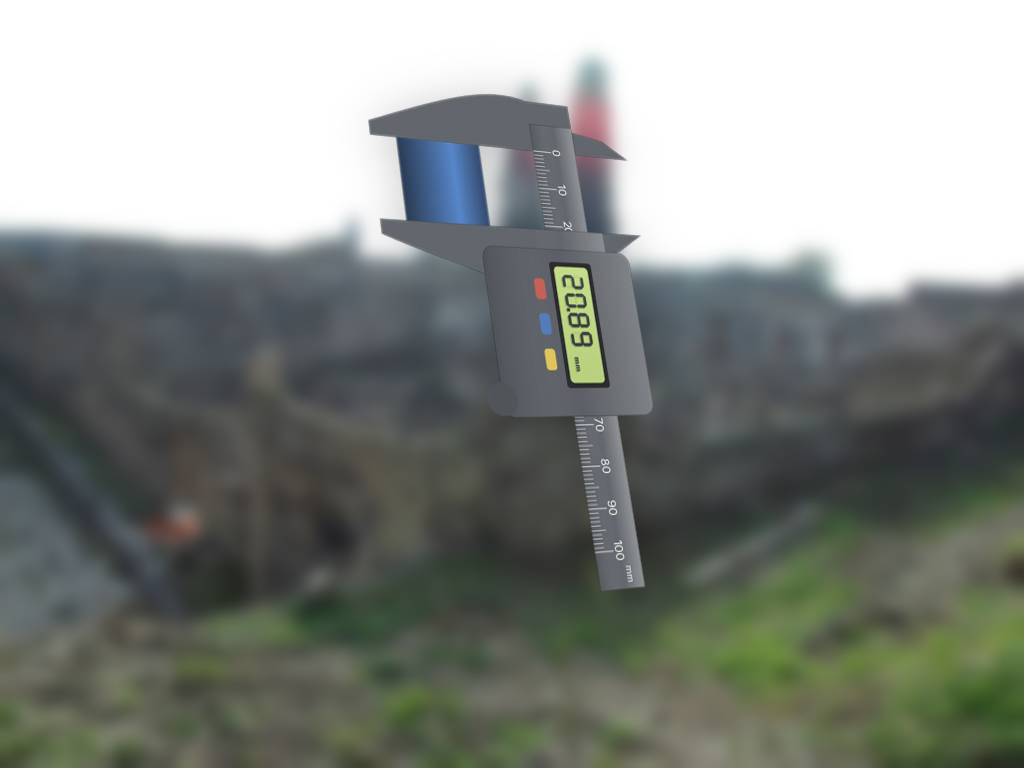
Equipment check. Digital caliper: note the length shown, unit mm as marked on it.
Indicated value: 20.89 mm
